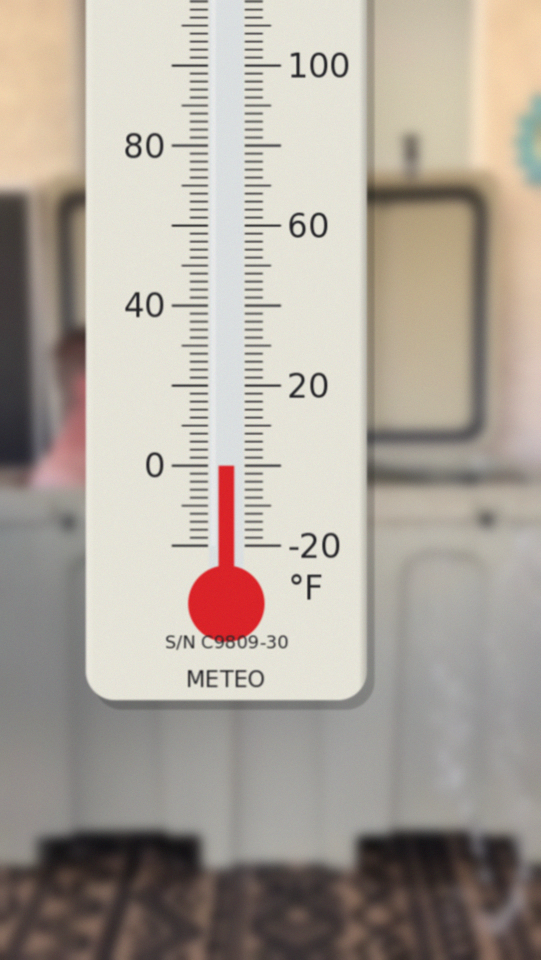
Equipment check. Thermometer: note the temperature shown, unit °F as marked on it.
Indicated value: 0 °F
